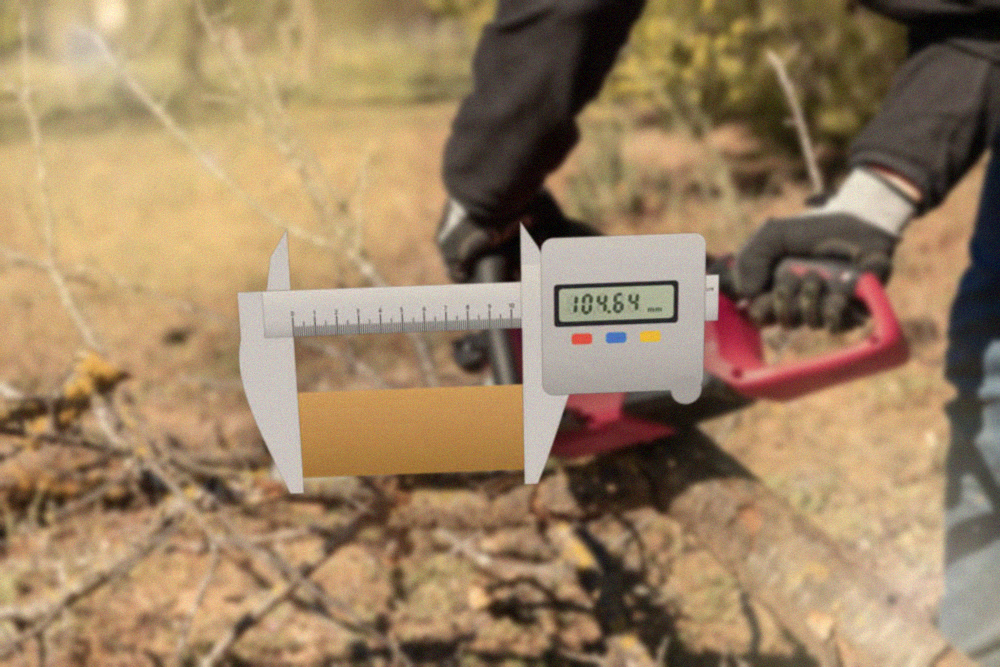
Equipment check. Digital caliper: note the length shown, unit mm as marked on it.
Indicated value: 104.64 mm
